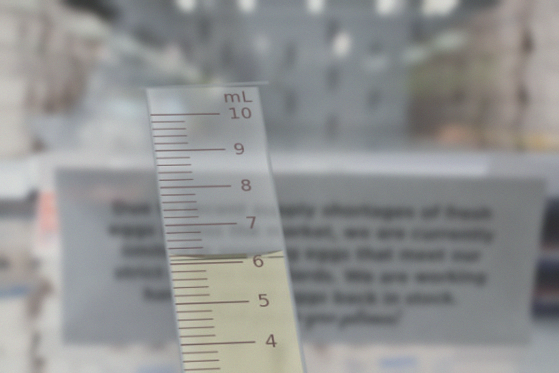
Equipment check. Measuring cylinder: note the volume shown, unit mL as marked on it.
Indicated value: 6.1 mL
